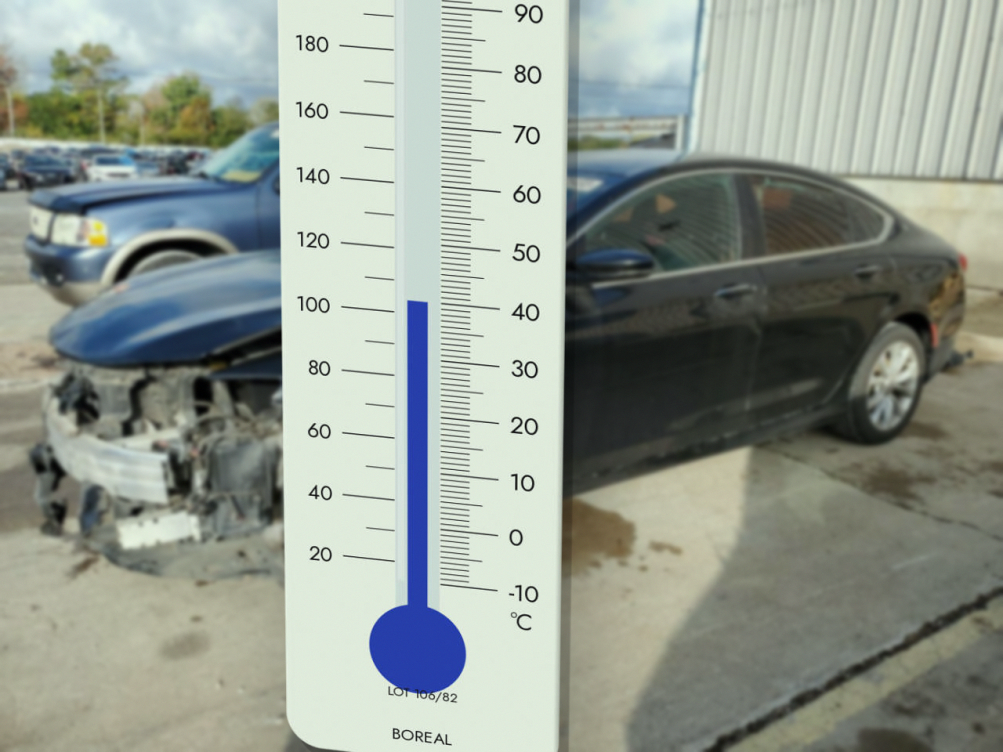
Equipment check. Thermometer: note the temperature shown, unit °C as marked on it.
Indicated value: 40 °C
